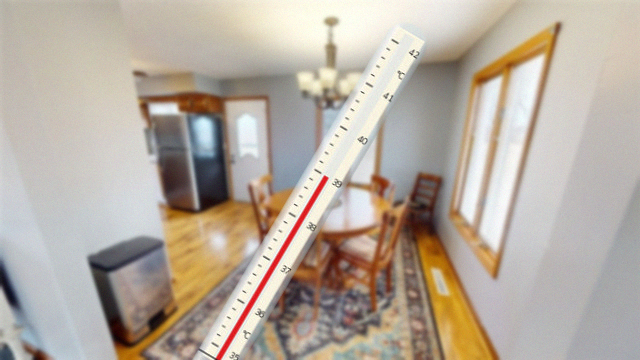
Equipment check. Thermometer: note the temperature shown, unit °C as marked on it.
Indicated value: 39 °C
